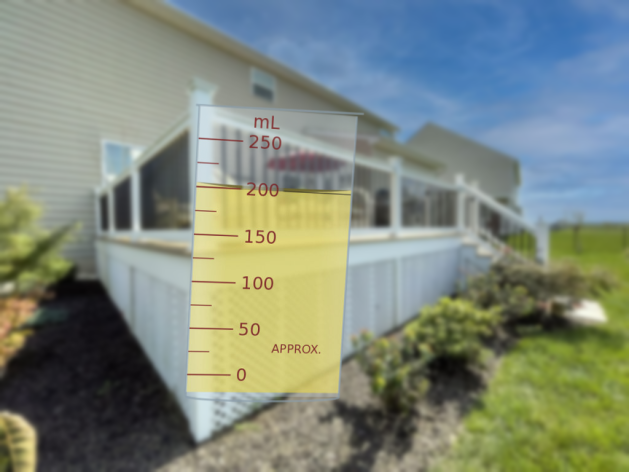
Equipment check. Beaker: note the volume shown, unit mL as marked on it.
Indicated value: 200 mL
